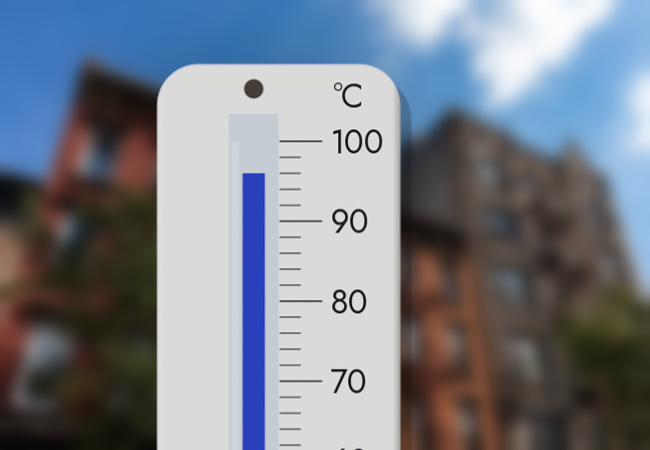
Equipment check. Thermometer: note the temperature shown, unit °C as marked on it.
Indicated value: 96 °C
